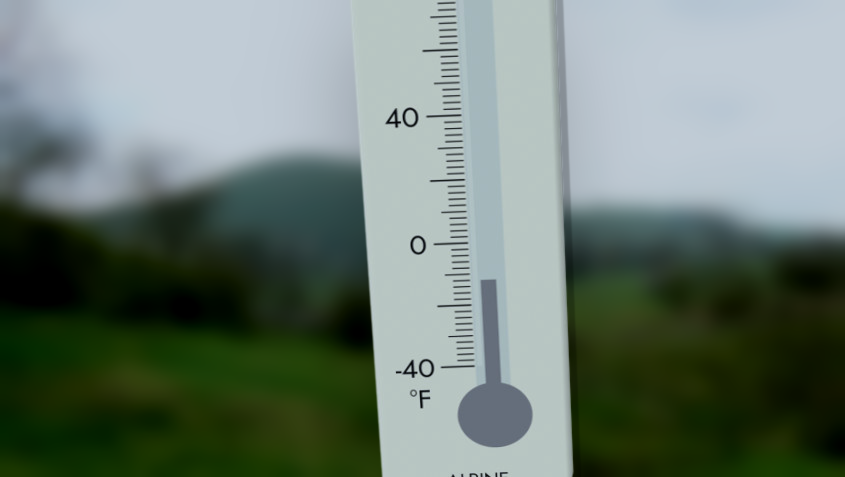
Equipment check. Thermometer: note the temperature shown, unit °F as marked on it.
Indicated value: -12 °F
